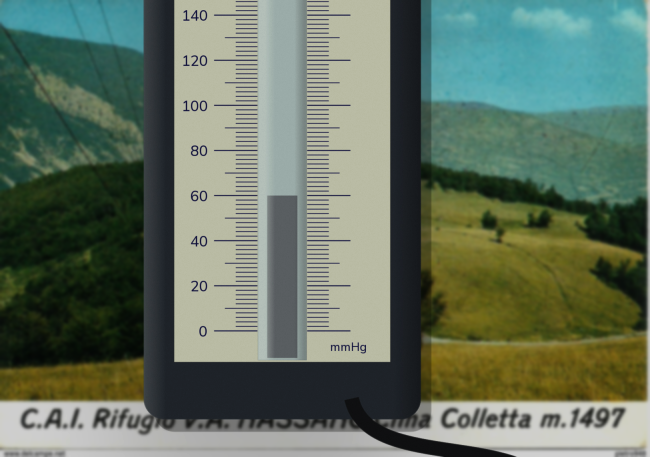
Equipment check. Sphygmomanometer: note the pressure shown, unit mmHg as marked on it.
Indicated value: 60 mmHg
